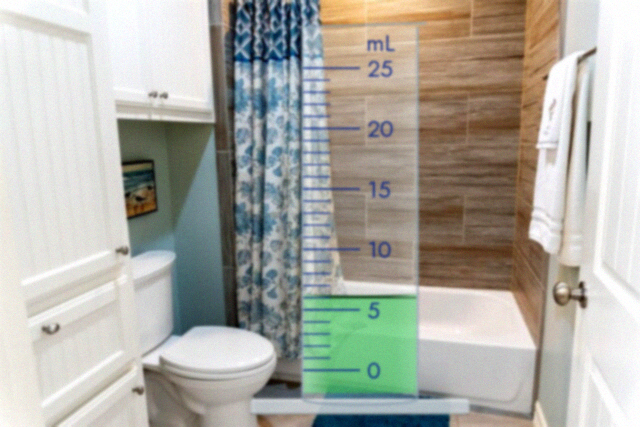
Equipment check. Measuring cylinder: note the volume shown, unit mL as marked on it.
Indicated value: 6 mL
